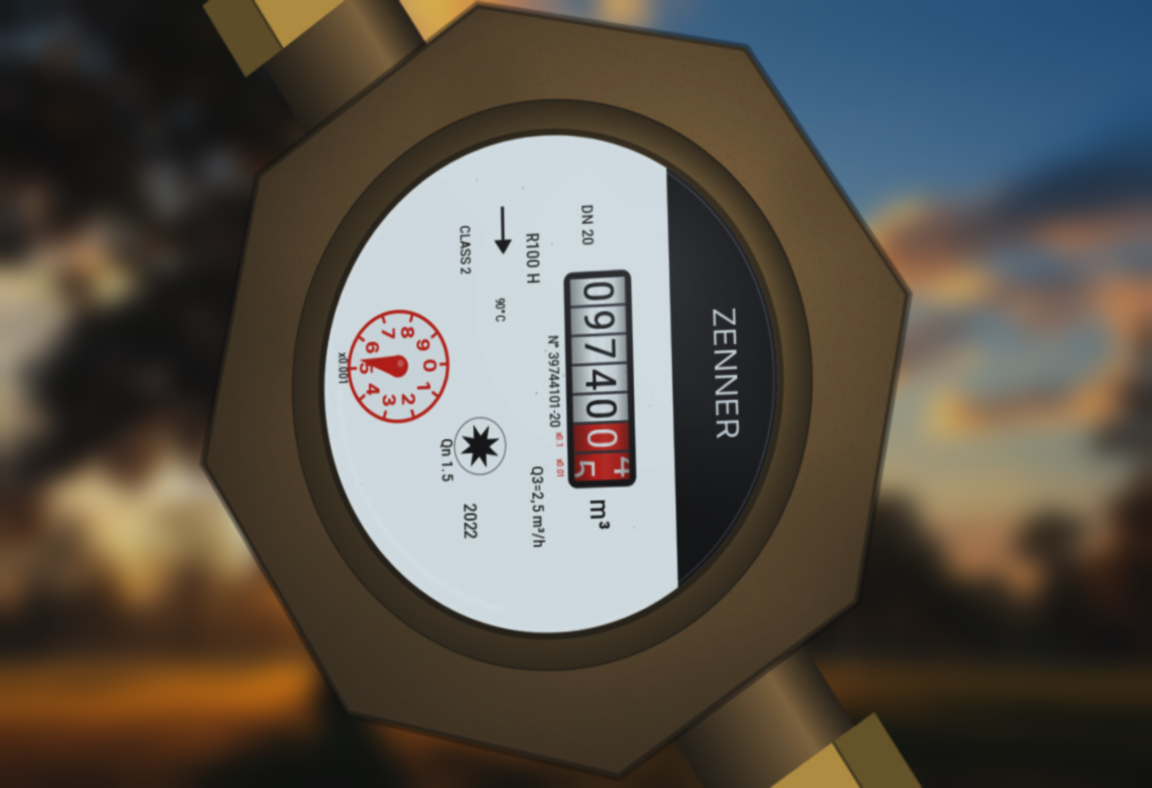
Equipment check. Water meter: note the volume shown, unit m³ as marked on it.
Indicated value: 9740.045 m³
